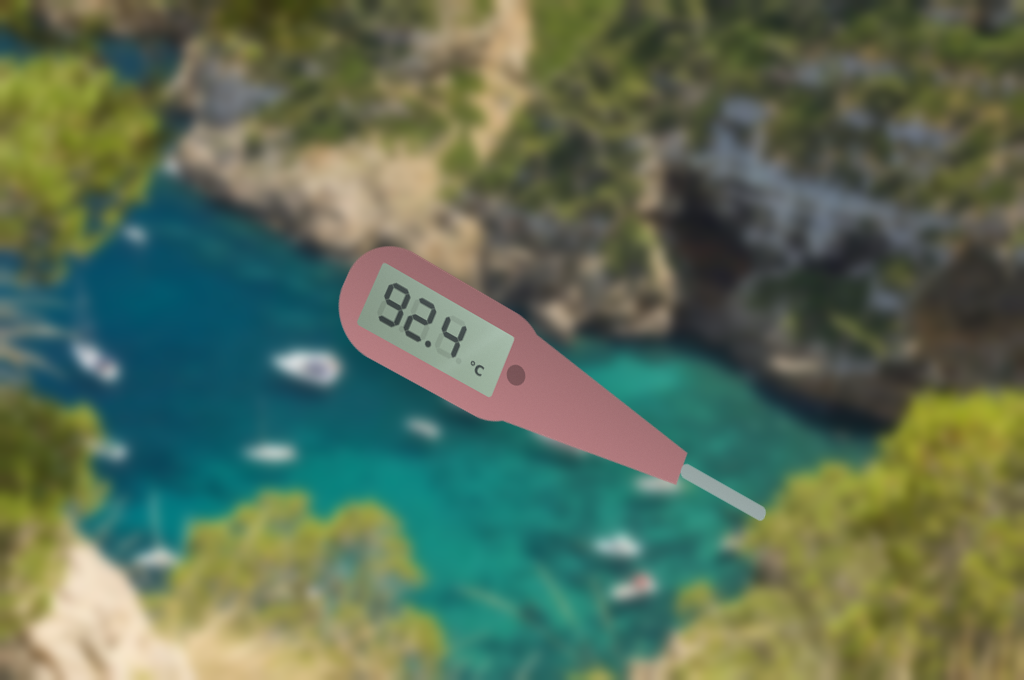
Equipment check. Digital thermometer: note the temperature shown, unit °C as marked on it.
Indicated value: 92.4 °C
